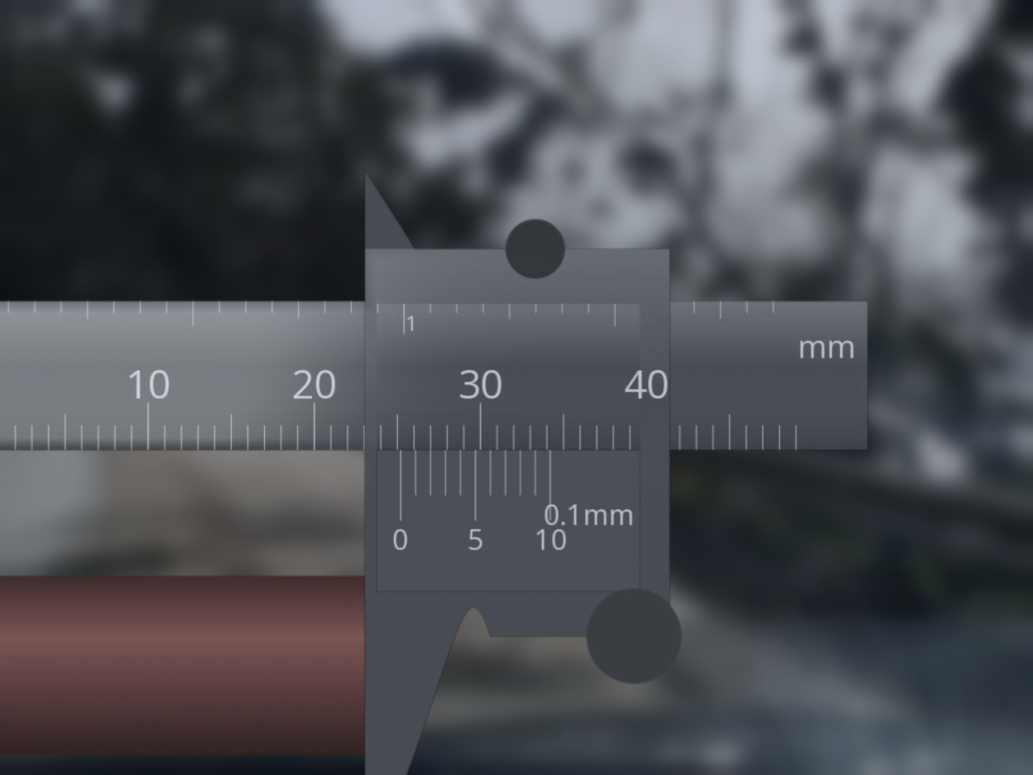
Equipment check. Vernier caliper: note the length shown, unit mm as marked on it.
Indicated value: 25.2 mm
